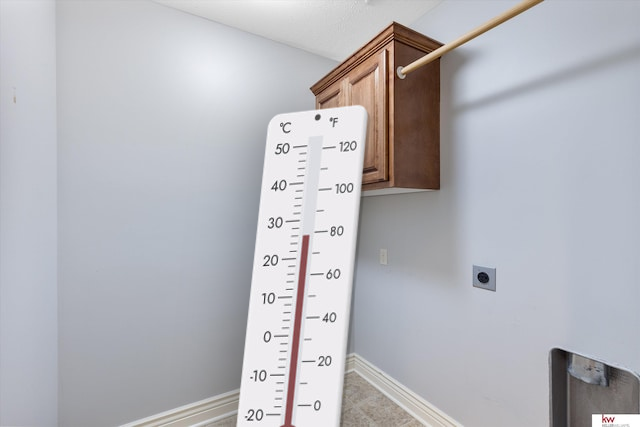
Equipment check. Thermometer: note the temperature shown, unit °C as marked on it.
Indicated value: 26 °C
